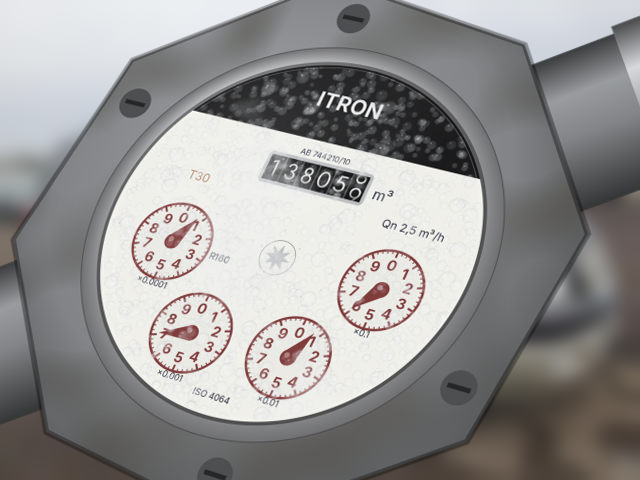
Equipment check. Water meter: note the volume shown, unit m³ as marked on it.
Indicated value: 138058.6070 m³
